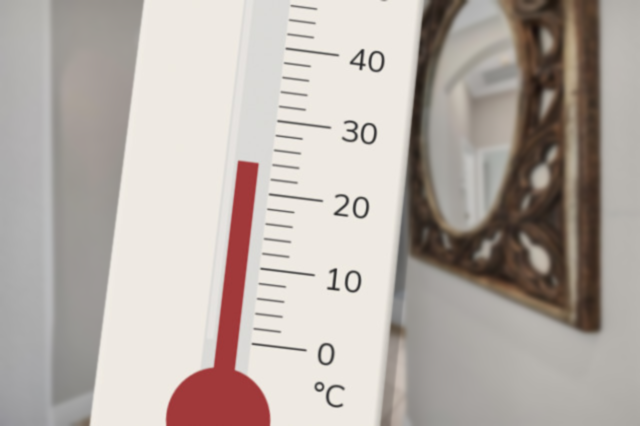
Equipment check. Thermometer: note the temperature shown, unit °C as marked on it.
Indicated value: 24 °C
